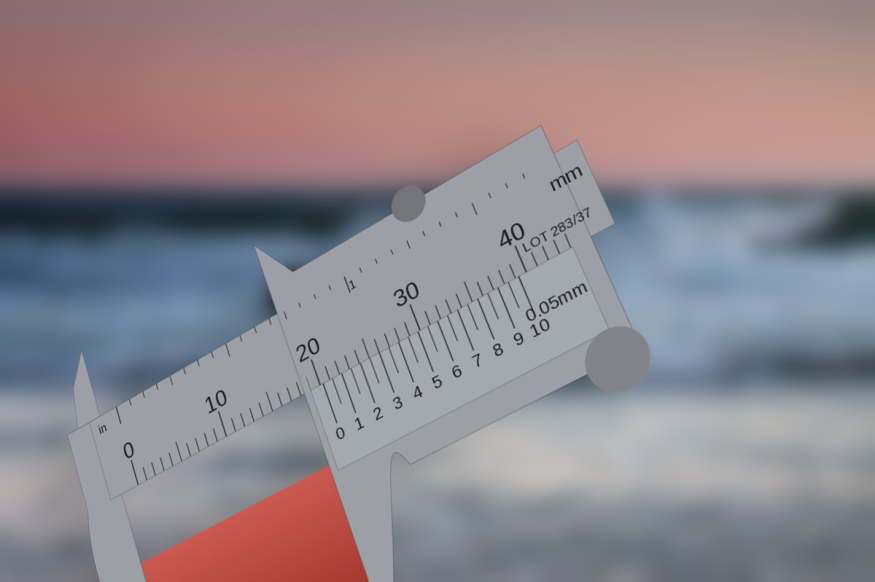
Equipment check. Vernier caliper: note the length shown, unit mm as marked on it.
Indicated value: 20.3 mm
